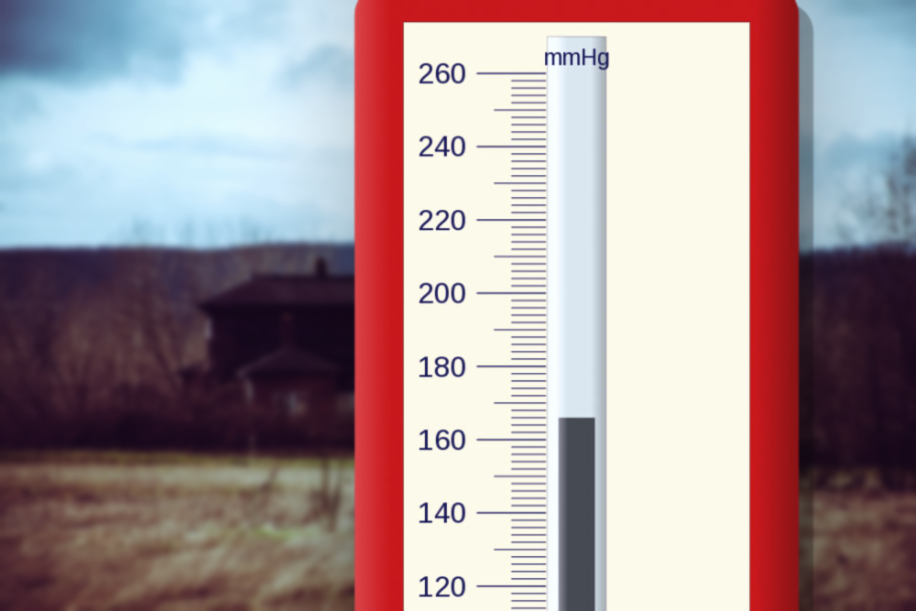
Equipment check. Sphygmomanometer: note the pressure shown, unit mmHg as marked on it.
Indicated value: 166 mmHg
